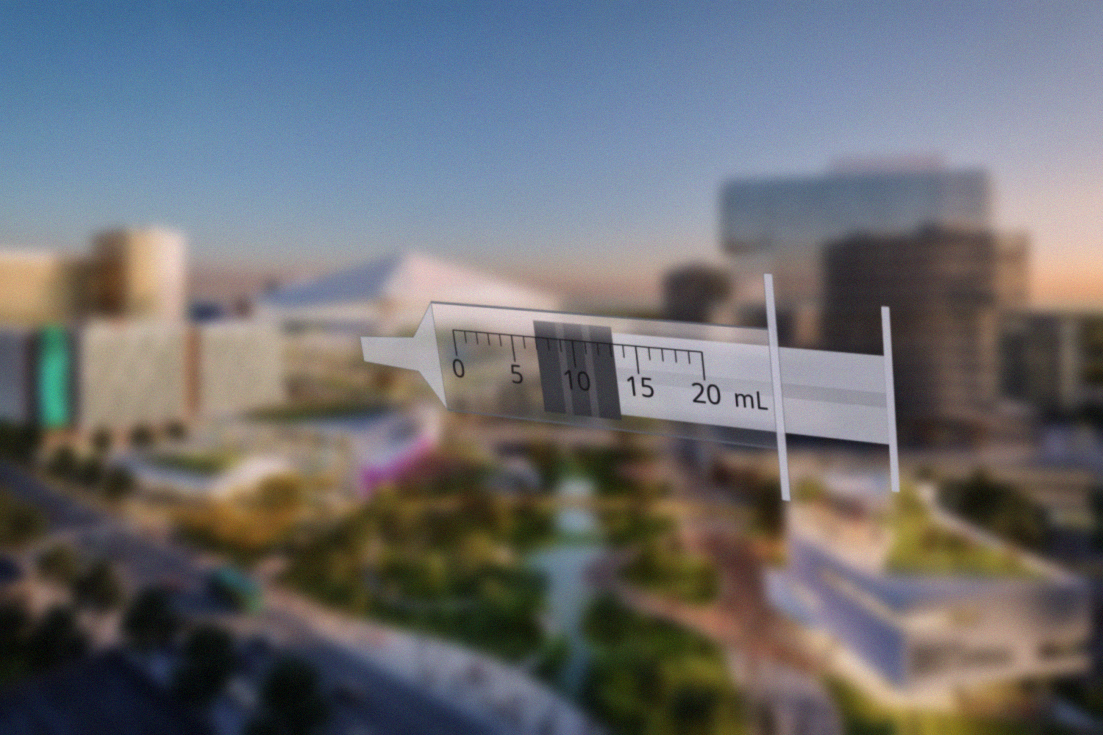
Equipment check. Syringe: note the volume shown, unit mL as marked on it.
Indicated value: 7 mL
